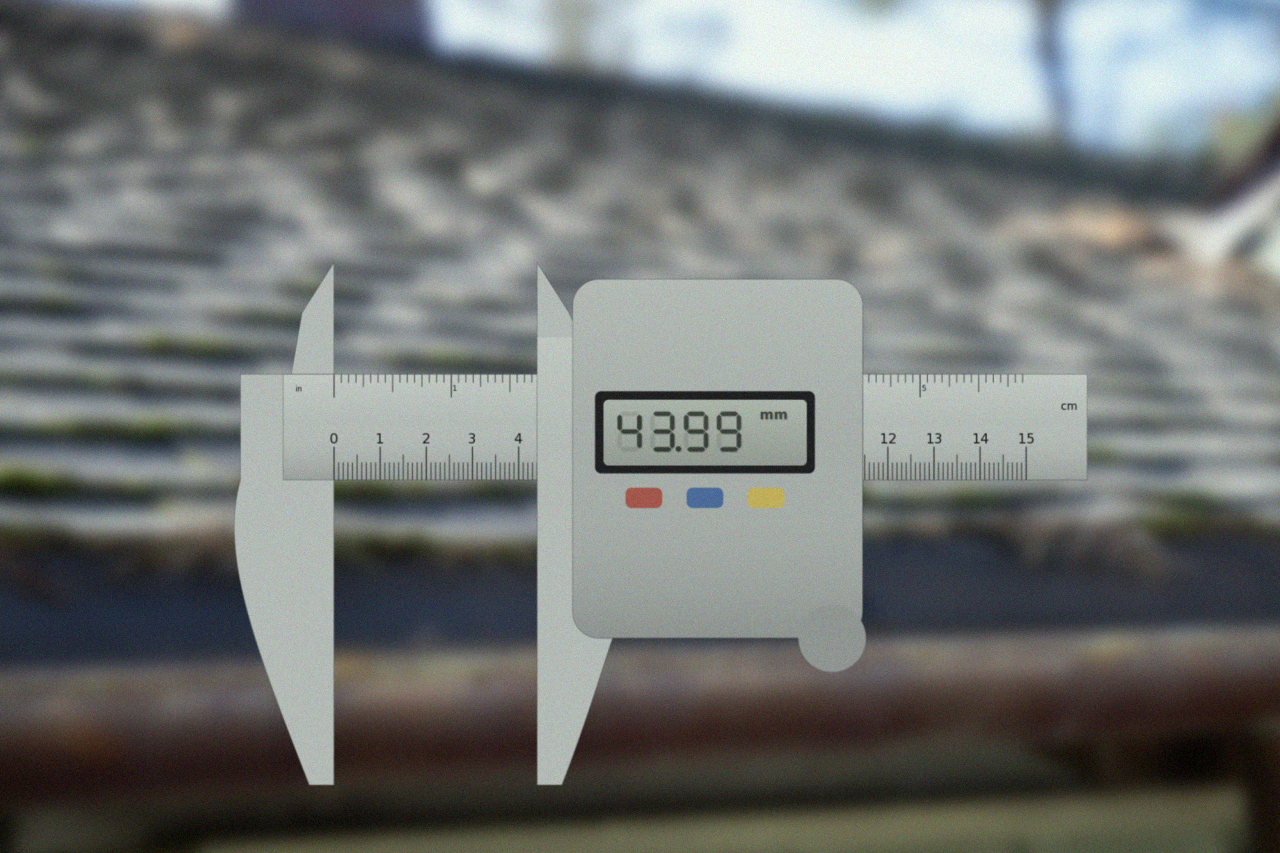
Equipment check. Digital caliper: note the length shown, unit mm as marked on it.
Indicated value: 43.99 mm
